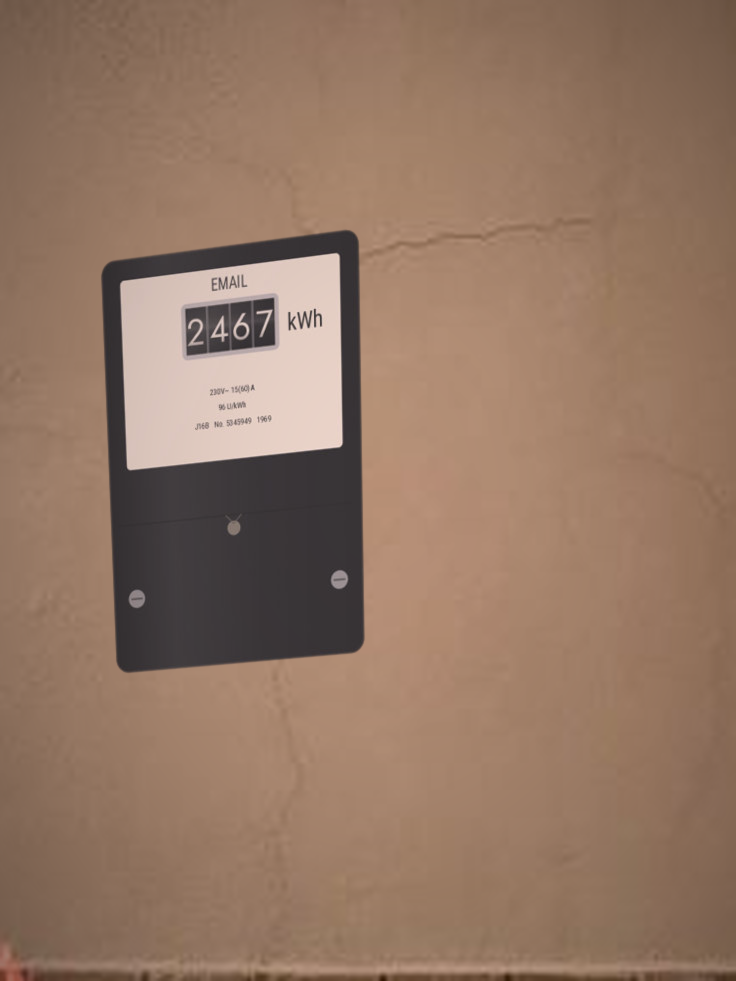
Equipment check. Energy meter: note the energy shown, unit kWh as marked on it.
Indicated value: 2467 kWh
